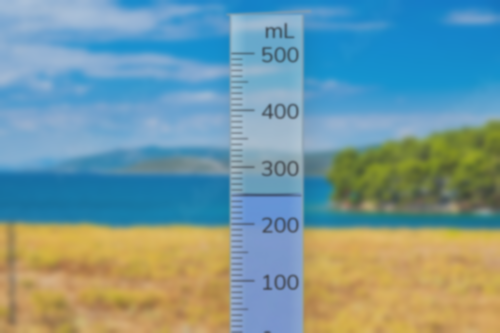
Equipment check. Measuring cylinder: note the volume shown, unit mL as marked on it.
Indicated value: 250 mL
